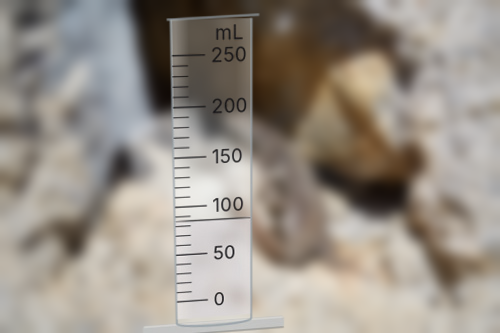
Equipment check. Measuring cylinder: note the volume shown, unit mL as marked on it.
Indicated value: 85 mL
